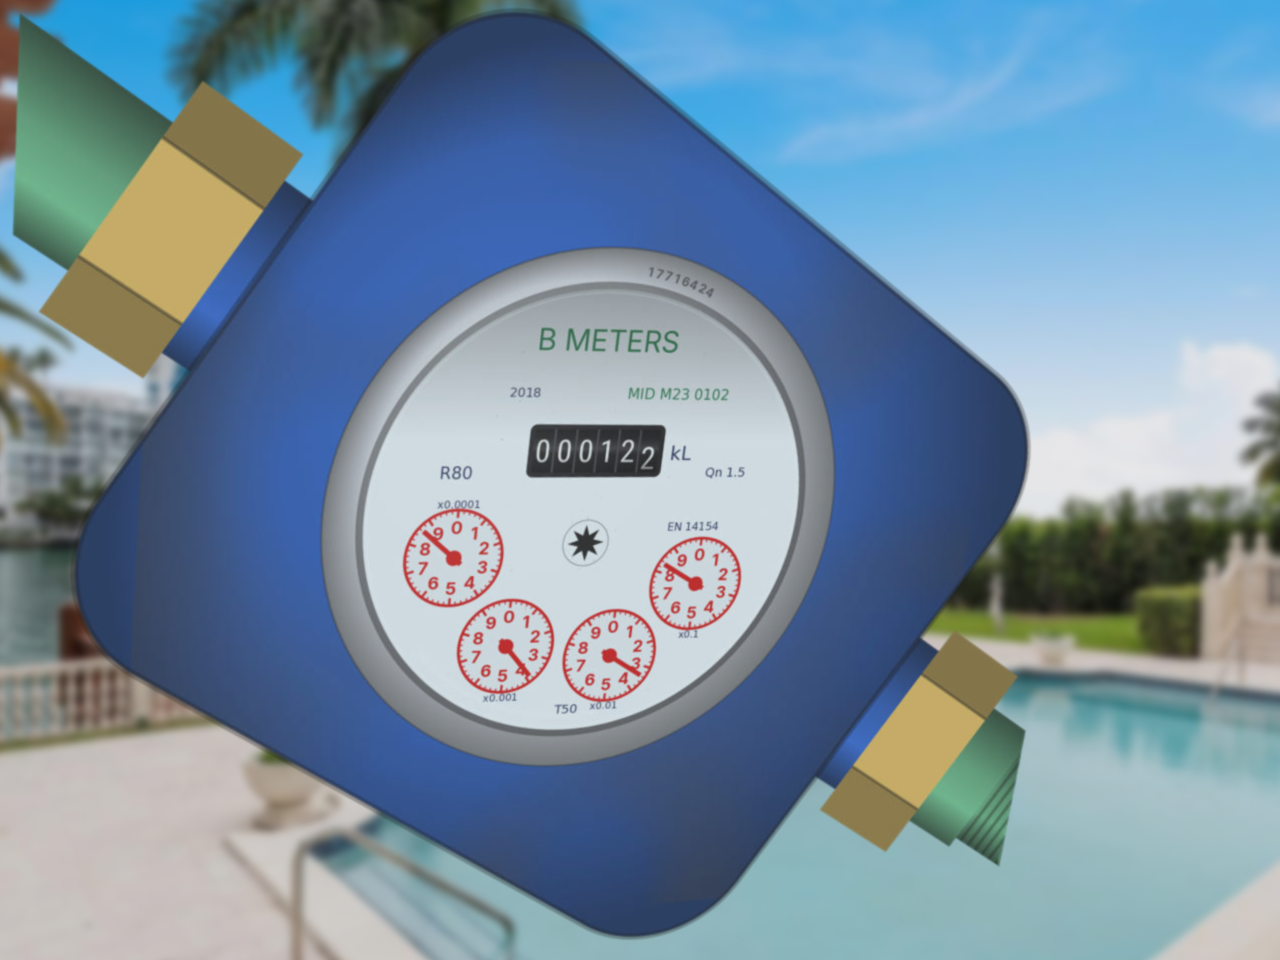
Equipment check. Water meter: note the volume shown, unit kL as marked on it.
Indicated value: 121.8338 kL
